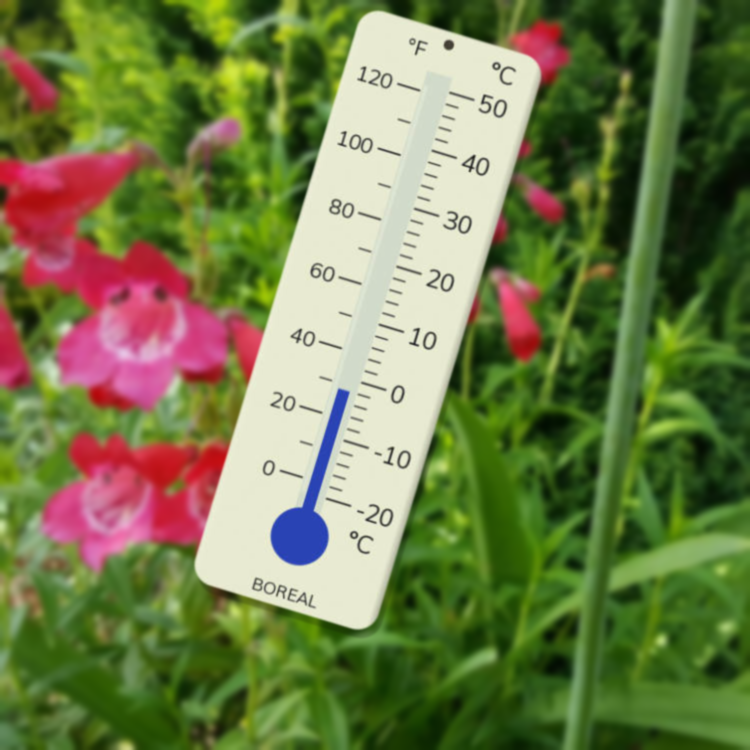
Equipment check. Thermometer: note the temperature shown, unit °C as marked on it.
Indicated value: -2 °C
